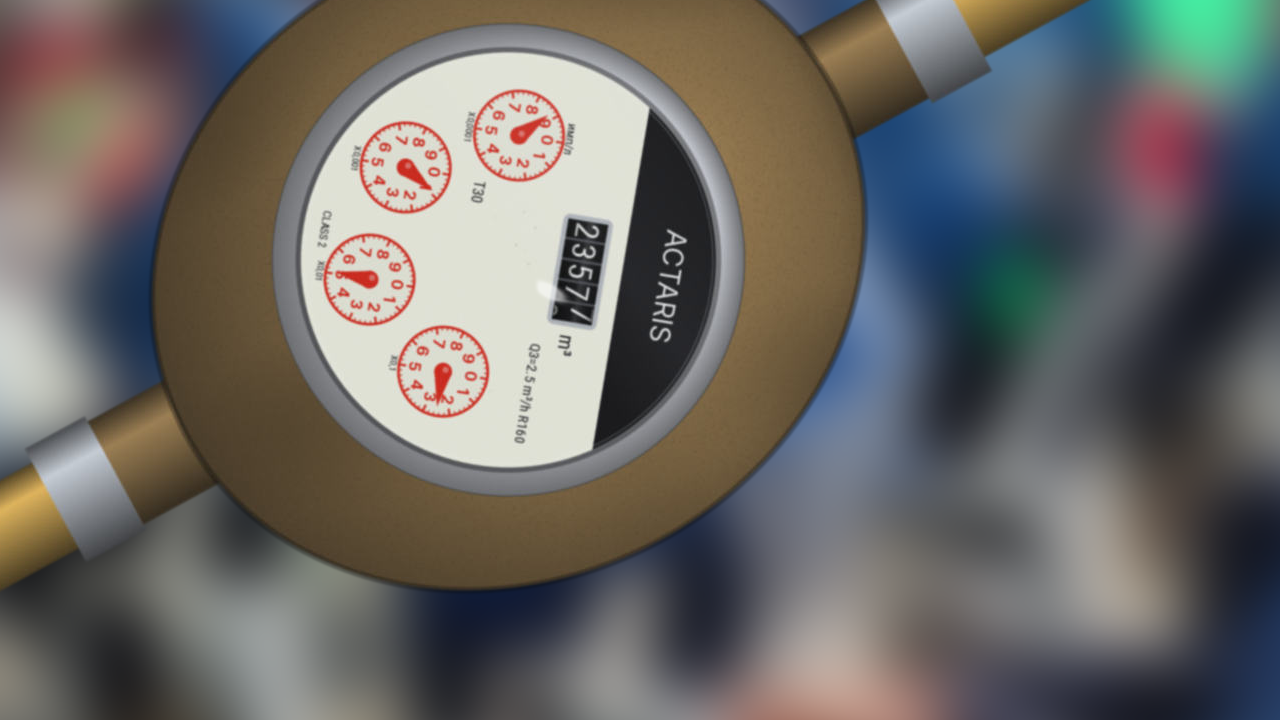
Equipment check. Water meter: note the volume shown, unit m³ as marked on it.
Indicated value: 23577.2508 m³
